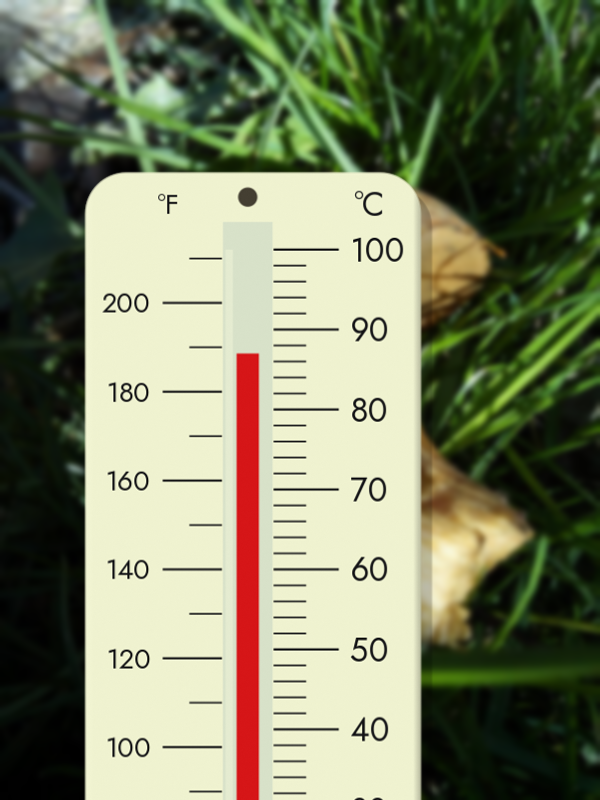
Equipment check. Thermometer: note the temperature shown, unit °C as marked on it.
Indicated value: 87 °C
